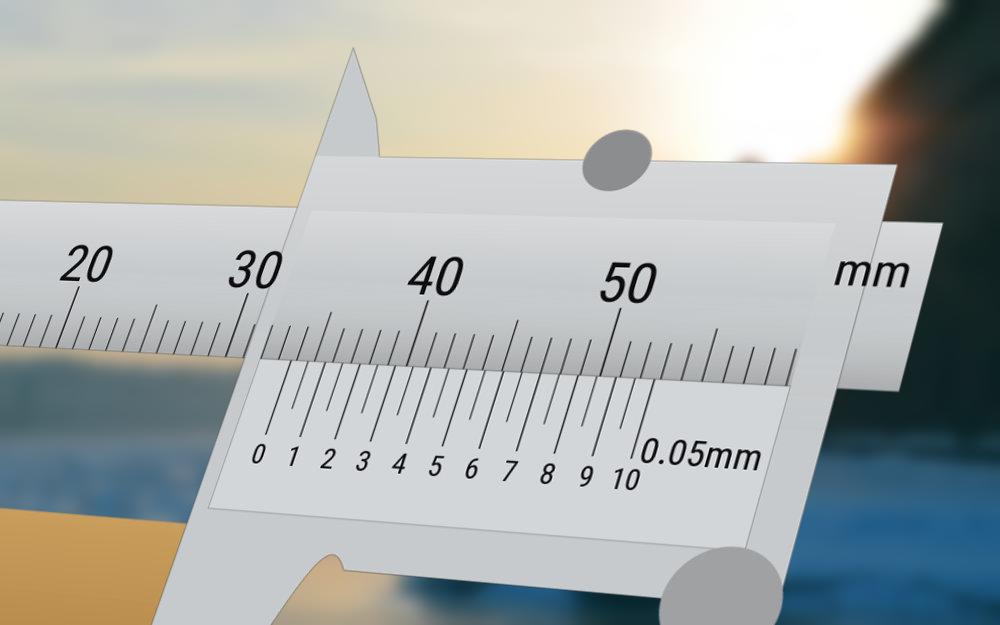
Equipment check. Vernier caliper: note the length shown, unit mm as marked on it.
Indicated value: 33.7 mm
